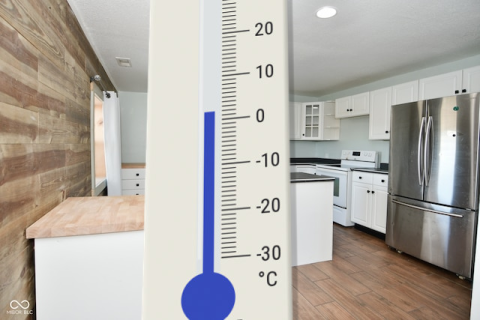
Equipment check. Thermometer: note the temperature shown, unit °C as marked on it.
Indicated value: 2 °C
